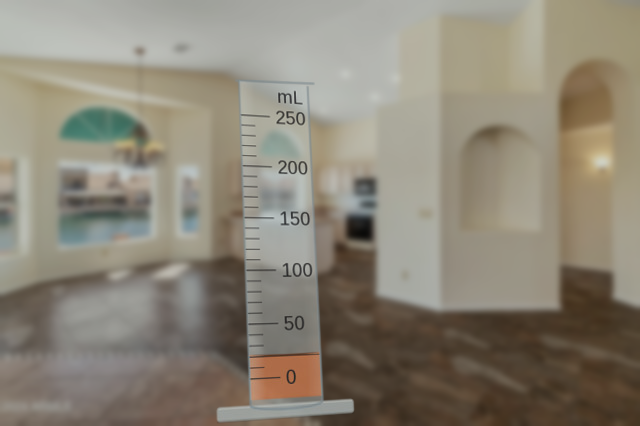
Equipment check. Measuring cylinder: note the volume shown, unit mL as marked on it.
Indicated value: 20 mL
